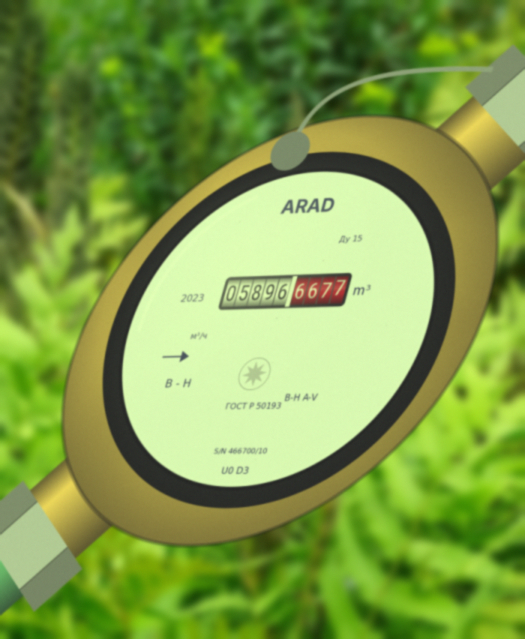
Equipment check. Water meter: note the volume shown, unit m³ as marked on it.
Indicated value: 5896.6677 m³
